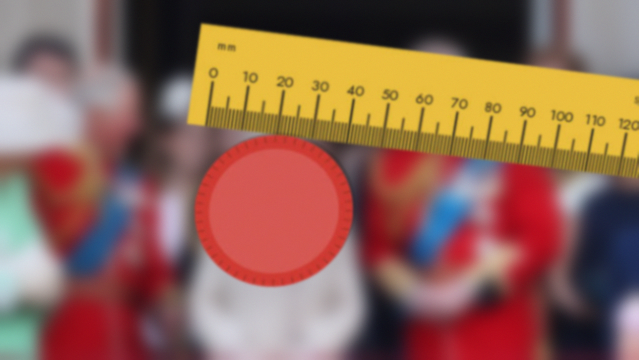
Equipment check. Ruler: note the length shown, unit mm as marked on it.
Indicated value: 45 mm
